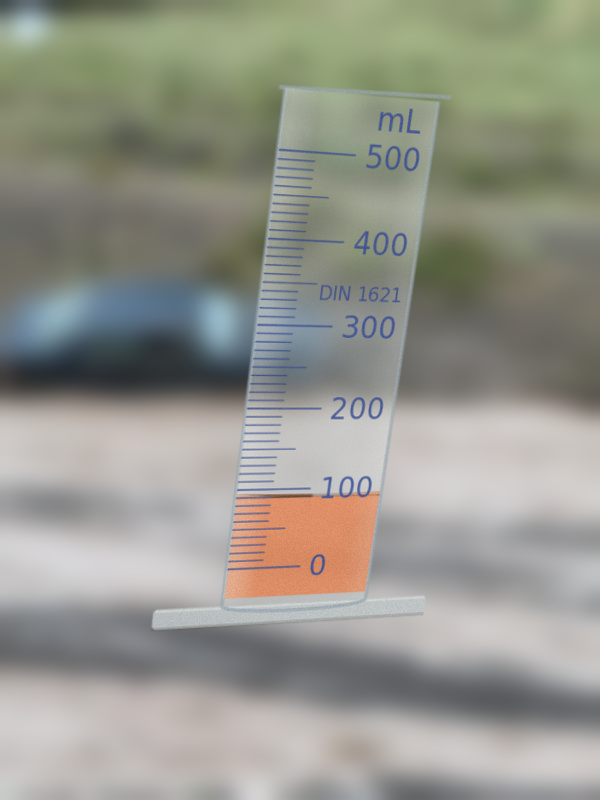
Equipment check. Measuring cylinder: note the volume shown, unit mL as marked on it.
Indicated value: 90 mL
